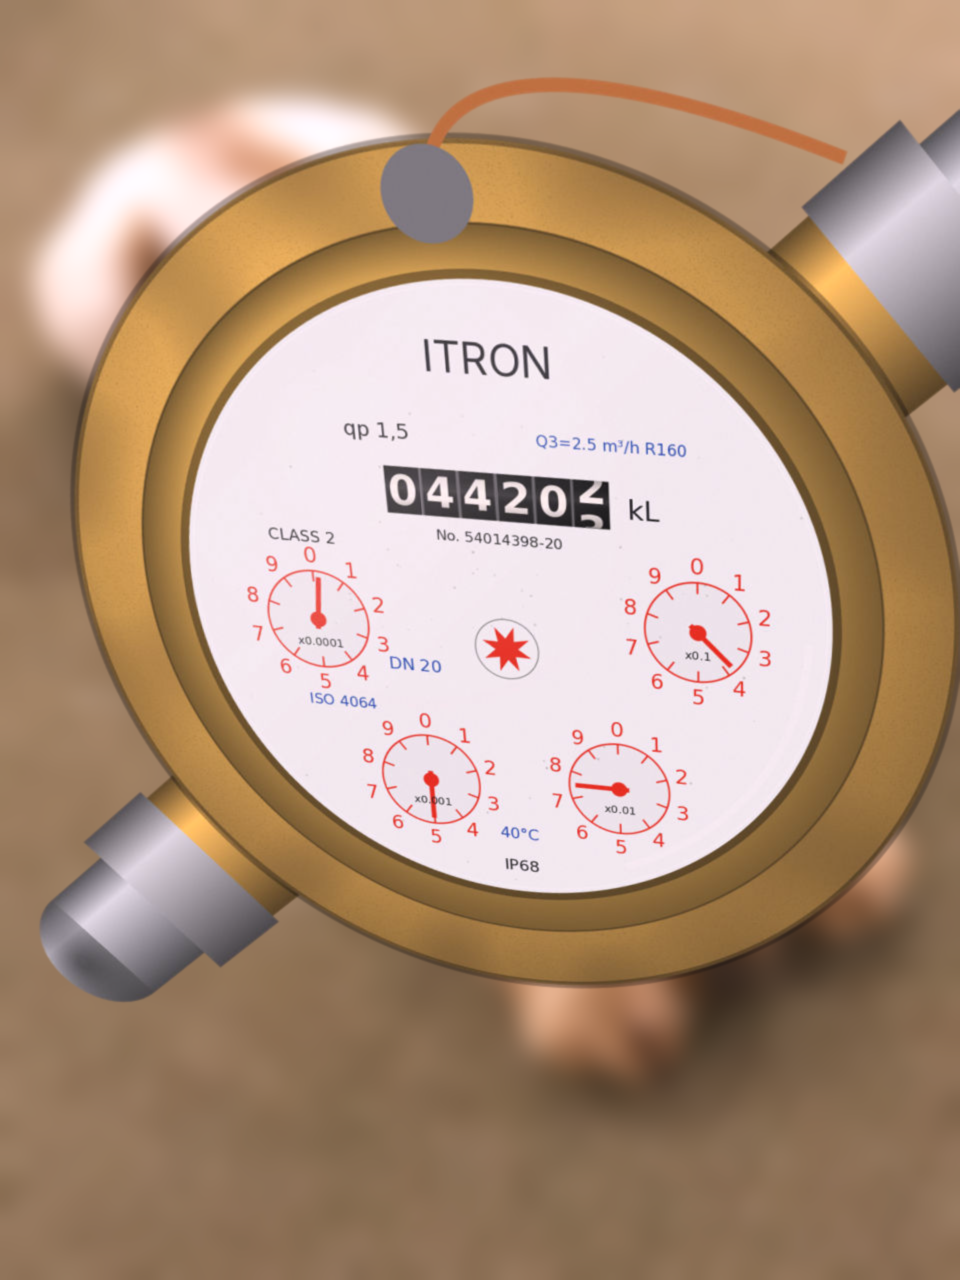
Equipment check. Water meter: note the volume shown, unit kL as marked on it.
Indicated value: 44202.3750 kL
